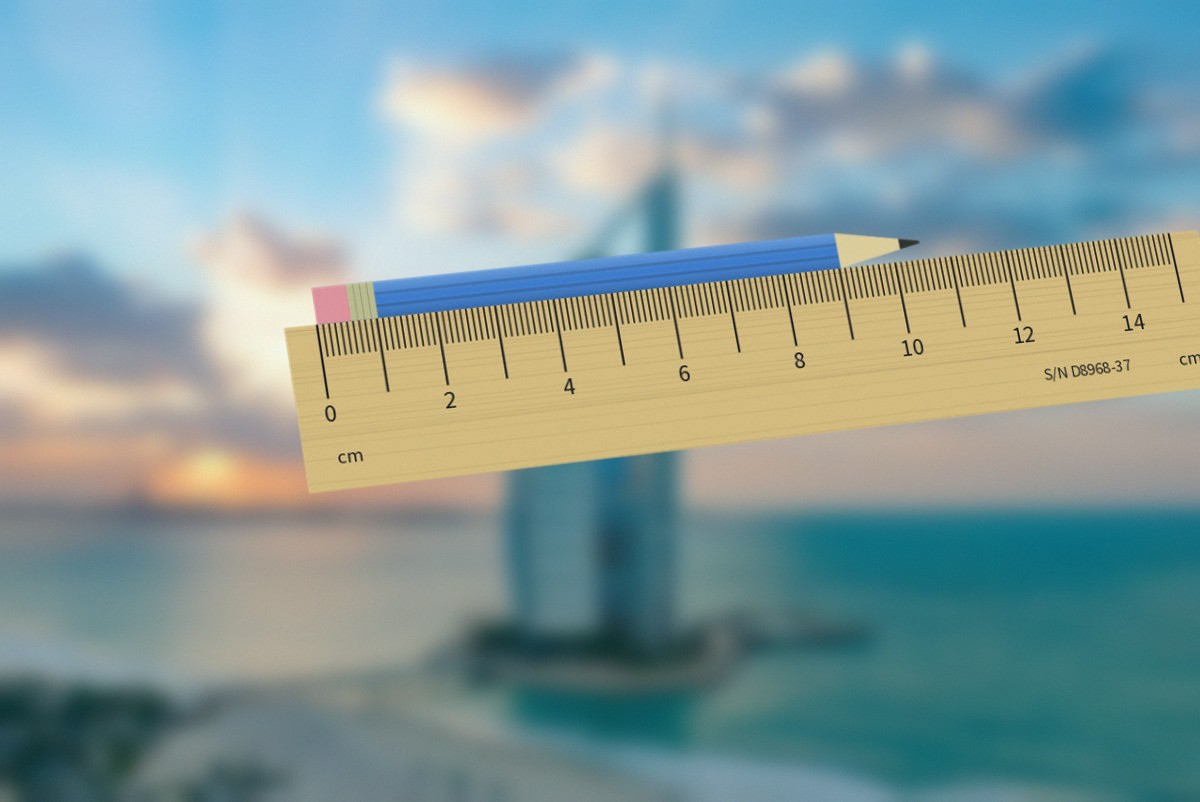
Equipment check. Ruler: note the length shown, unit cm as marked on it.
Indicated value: 10.5 cm
